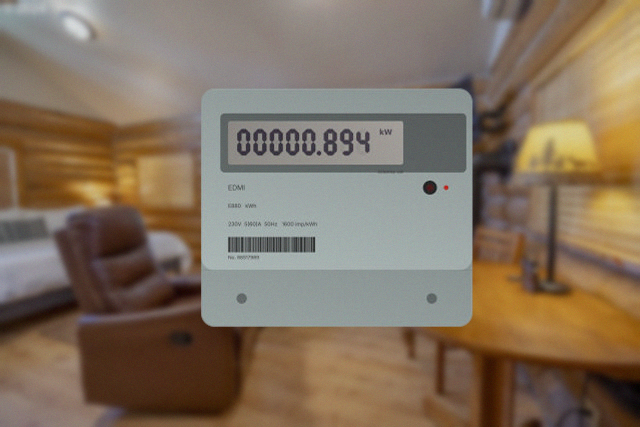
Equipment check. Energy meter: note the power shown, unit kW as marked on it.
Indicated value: 0.894 kW
